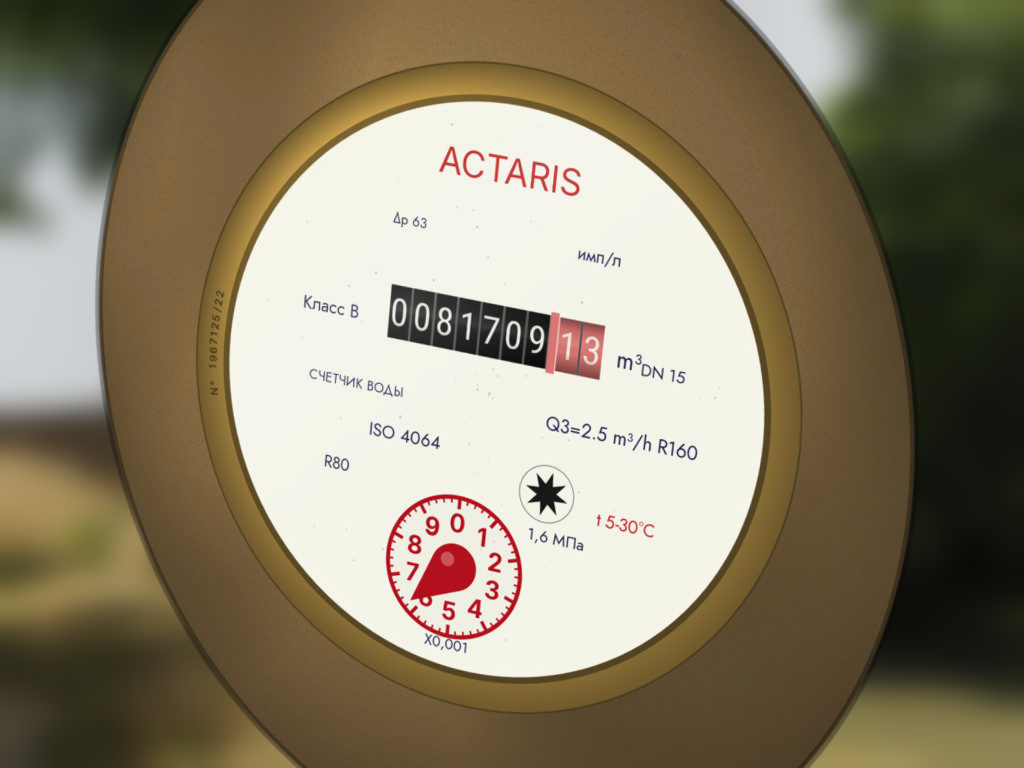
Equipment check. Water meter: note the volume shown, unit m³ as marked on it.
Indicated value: 81709.136 m³
